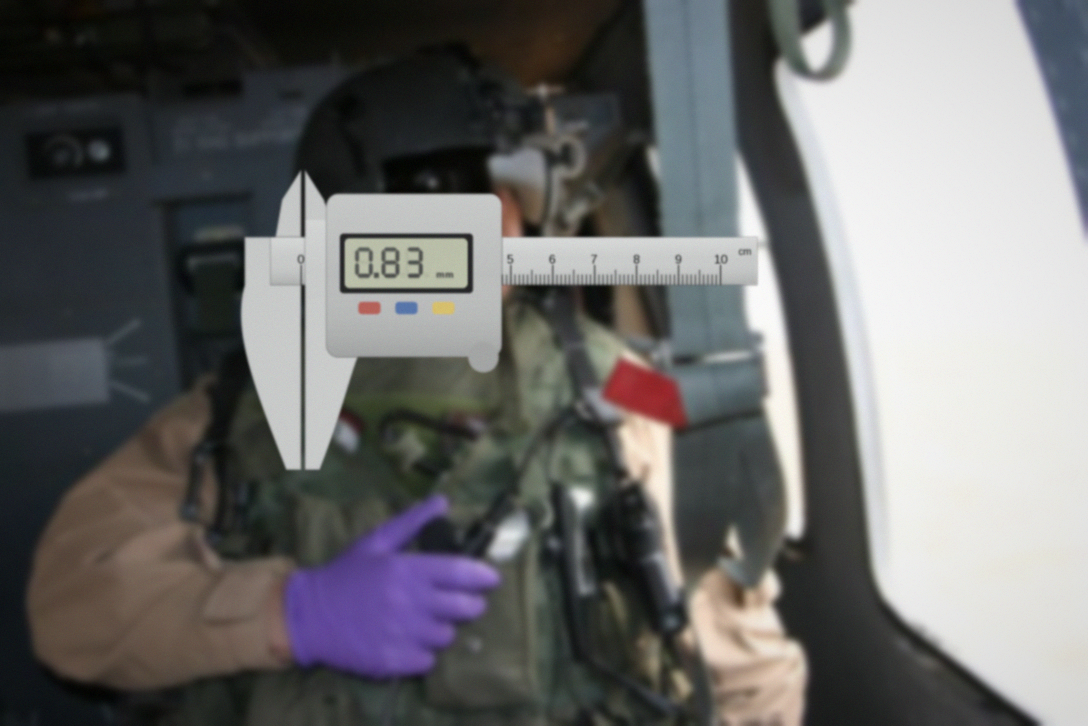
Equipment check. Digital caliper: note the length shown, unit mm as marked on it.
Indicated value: 0.83 mm
